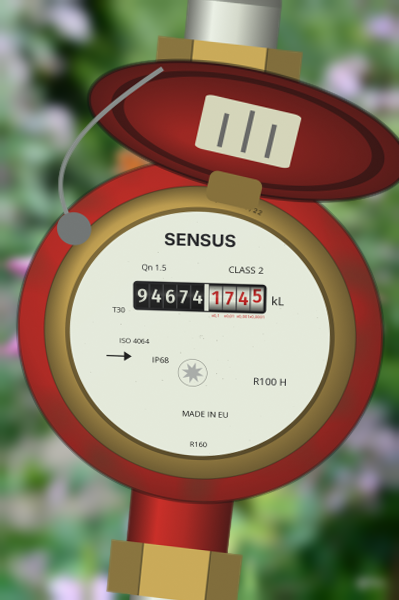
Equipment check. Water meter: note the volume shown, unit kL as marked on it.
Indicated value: 94674.1745 kL
